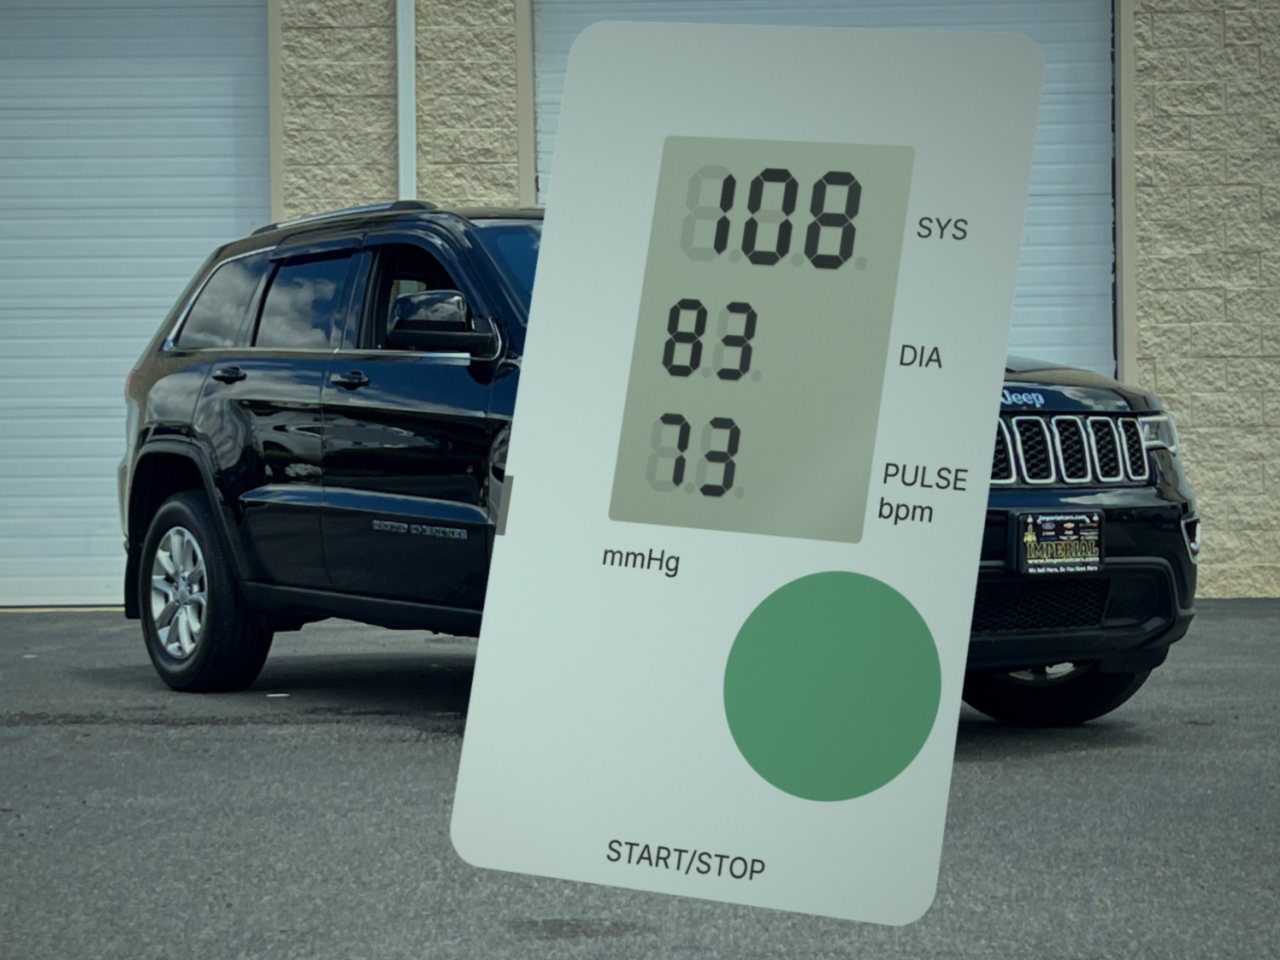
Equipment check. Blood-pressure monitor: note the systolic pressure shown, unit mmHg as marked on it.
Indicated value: 108 mmHg
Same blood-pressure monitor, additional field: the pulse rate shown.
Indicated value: 73 bpm
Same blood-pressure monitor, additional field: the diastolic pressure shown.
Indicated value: 83 mmHg
